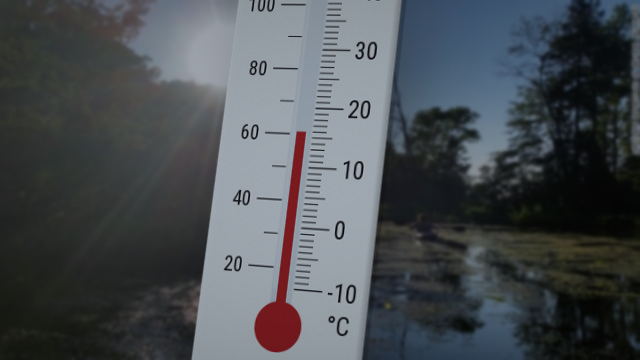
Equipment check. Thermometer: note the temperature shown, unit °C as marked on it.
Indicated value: 16 °C
